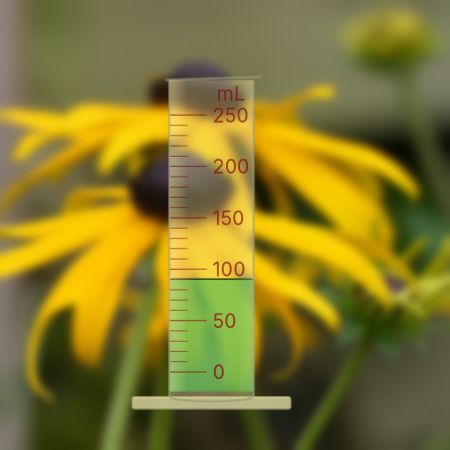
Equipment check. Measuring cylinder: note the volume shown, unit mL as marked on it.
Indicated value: 90 mL
